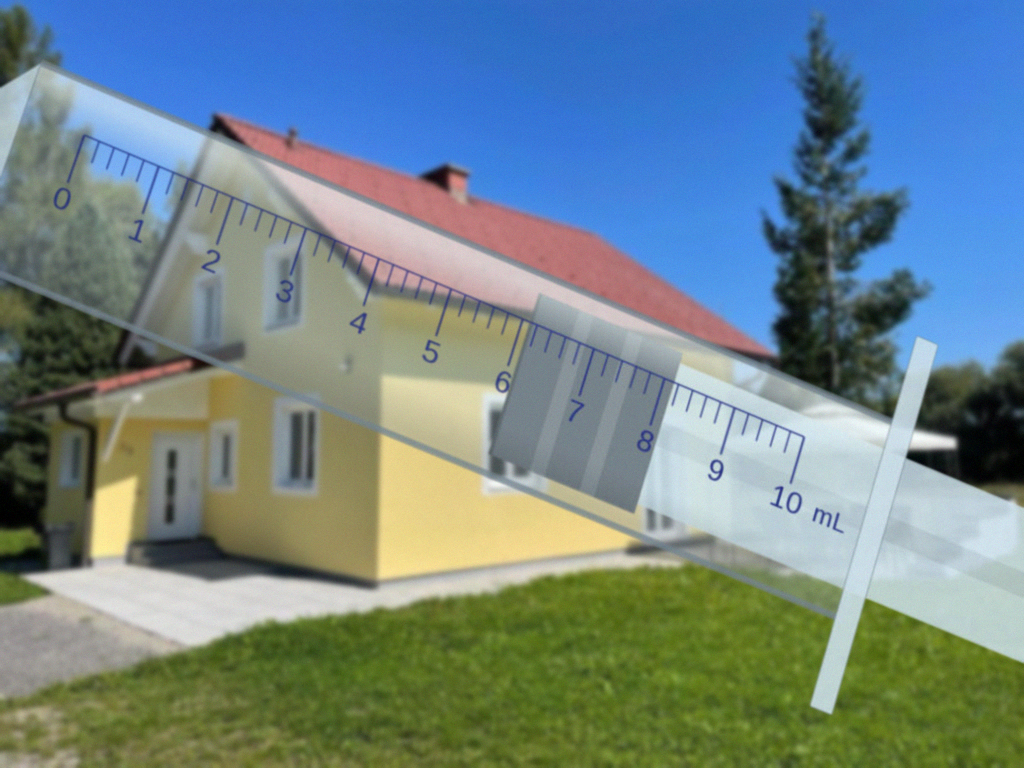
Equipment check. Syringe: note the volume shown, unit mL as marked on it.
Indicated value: 6.1 mL
